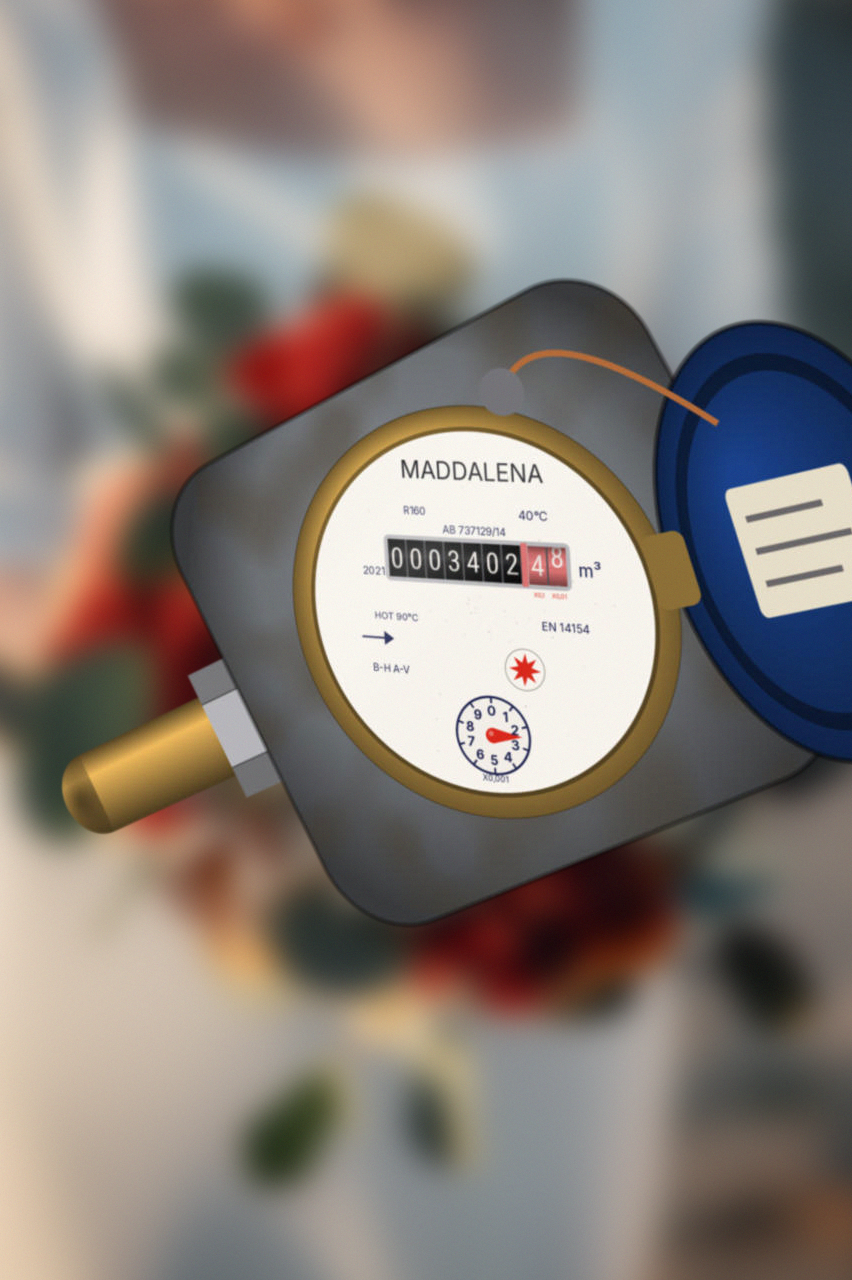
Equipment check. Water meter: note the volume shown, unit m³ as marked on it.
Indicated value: 3402.482 m³
